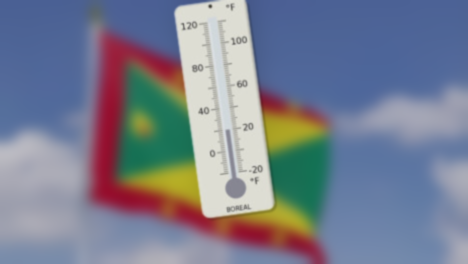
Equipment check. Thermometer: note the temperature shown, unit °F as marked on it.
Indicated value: 20 °F
